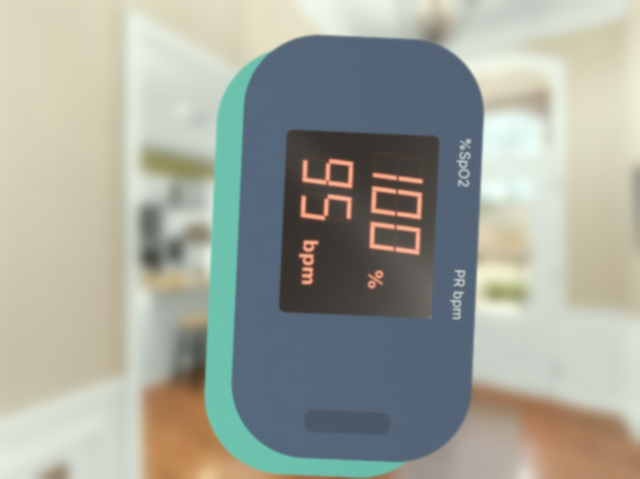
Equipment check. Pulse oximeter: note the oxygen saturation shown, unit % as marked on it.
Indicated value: 100 %
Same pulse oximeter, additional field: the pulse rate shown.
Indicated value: 95 bpm
